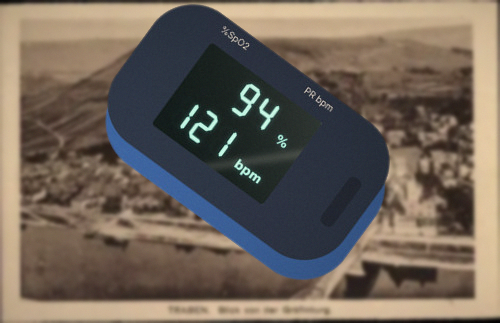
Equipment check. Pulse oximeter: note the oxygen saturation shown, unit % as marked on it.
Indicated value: 94 %
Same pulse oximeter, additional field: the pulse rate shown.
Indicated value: 121 bpm
